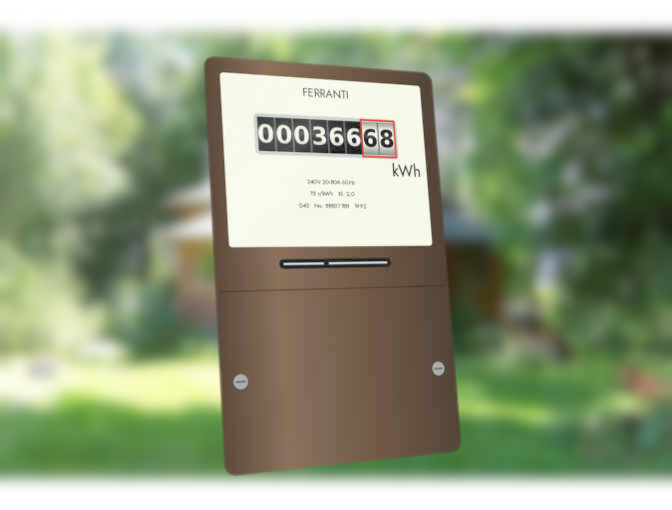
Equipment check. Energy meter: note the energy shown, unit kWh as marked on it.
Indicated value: 366.68 kWh
